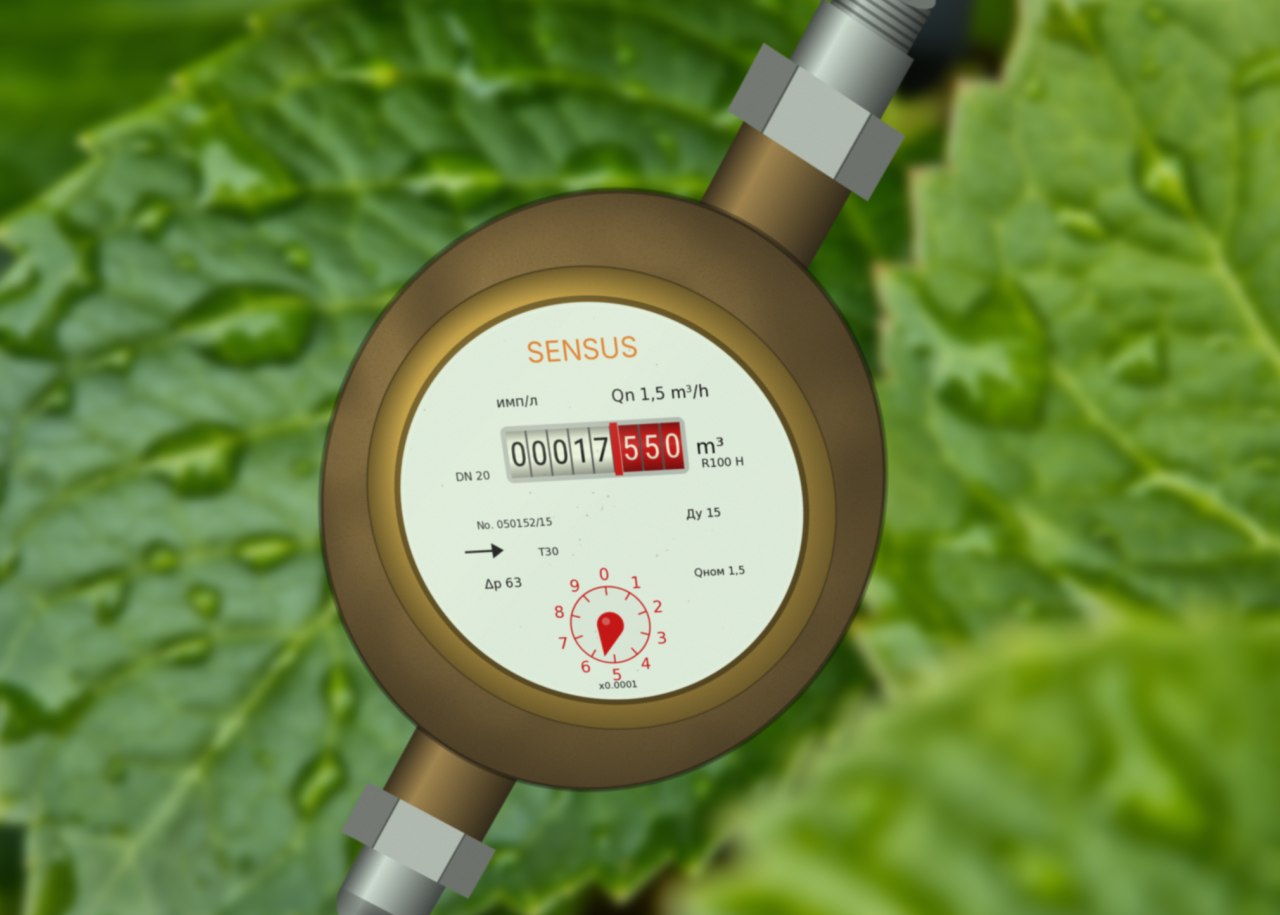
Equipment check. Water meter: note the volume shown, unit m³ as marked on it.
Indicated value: 17.5505 m³
